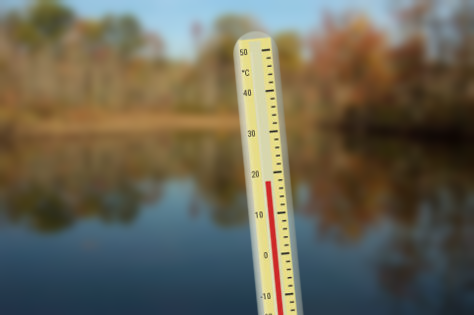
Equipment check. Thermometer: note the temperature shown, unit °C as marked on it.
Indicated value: 18 °C
